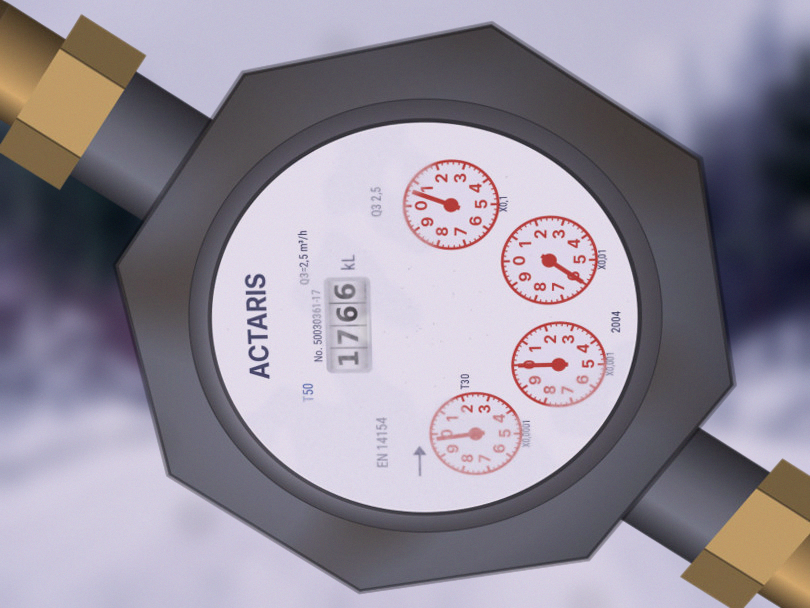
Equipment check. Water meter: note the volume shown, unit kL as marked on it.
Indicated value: 1766.0599 kL
